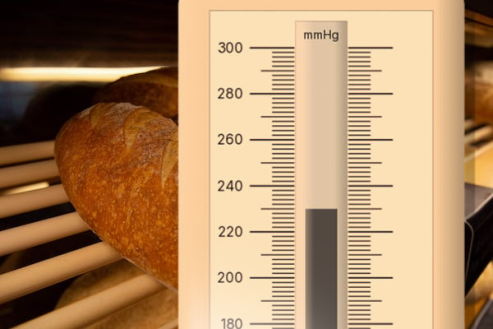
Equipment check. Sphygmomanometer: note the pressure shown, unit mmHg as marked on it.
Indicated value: 230 mmHg
